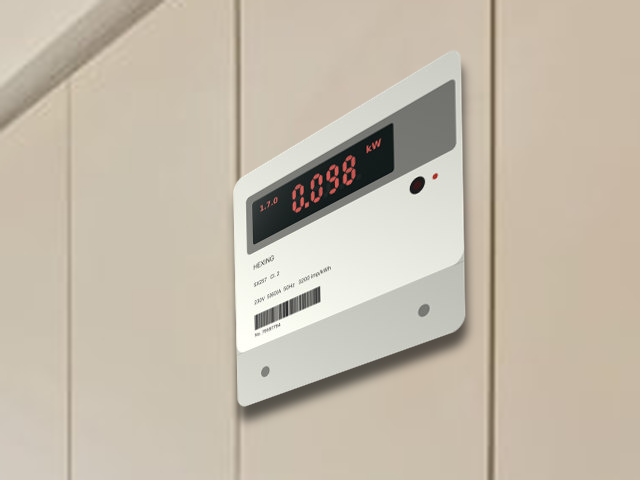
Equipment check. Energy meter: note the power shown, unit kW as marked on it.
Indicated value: 0.098 kW
